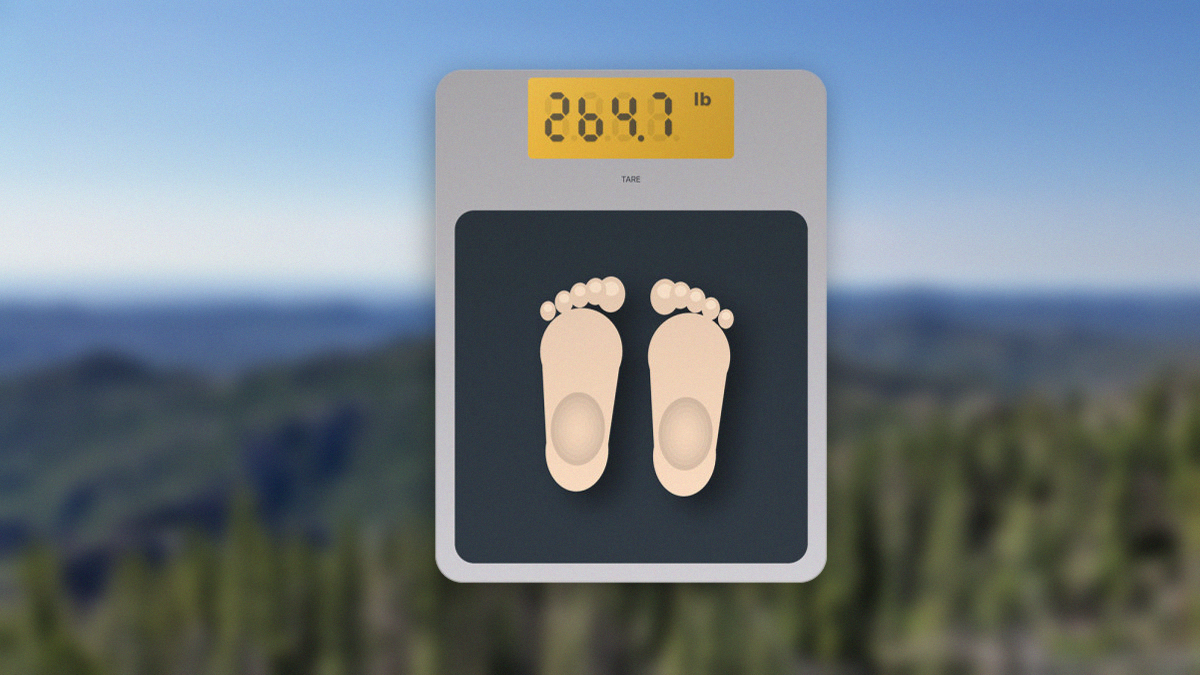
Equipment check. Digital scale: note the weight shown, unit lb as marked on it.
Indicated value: 264.7 lb
